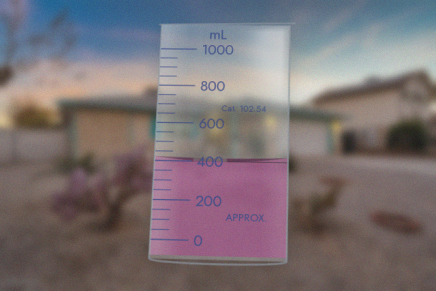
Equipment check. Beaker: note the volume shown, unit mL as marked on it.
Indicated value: 400 mL
